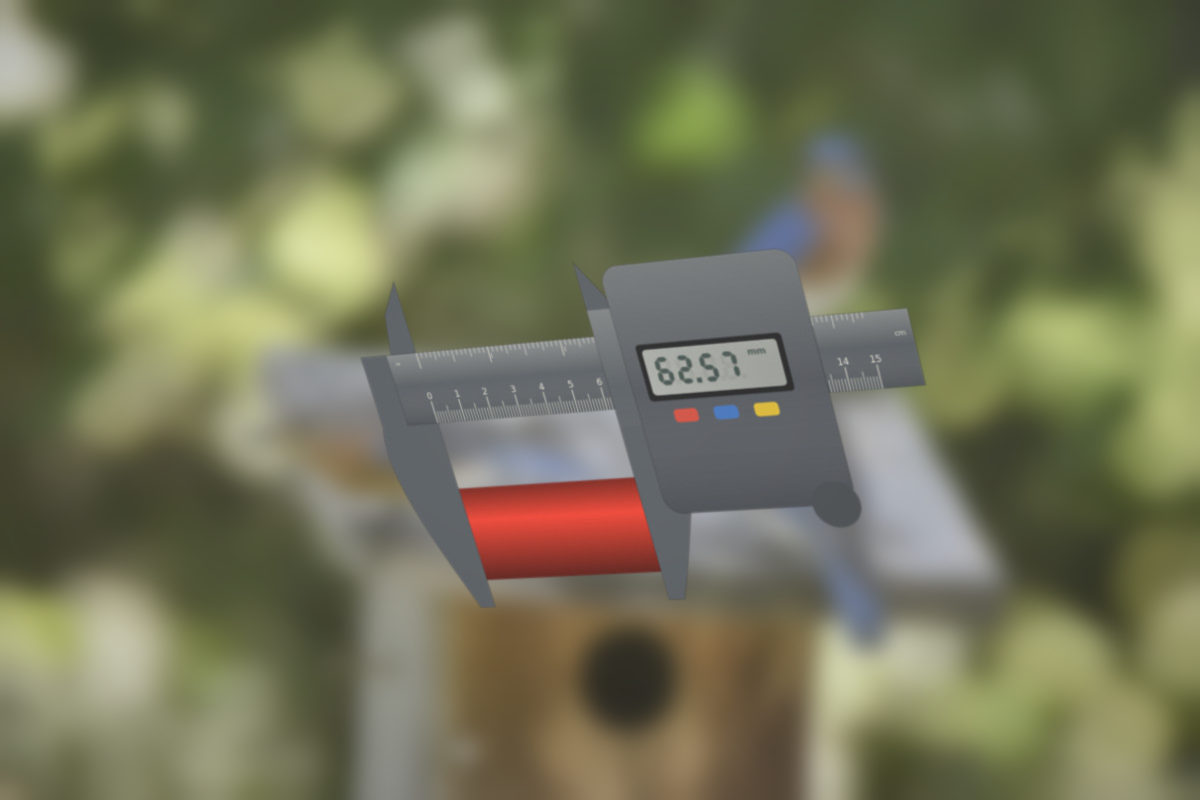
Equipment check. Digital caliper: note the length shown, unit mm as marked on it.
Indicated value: 62.57 mm
